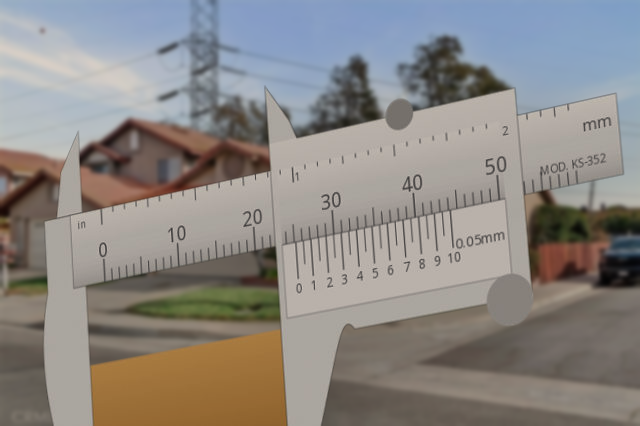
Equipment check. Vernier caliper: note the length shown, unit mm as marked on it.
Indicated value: 25.2 mm
